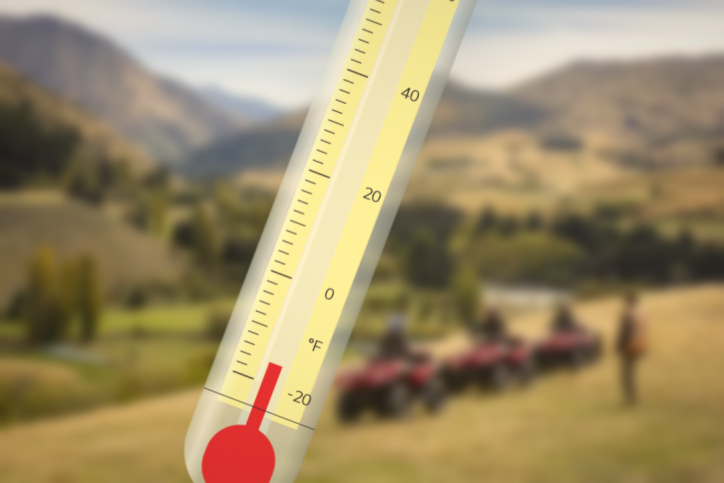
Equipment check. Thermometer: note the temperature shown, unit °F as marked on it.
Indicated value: -16 °F
